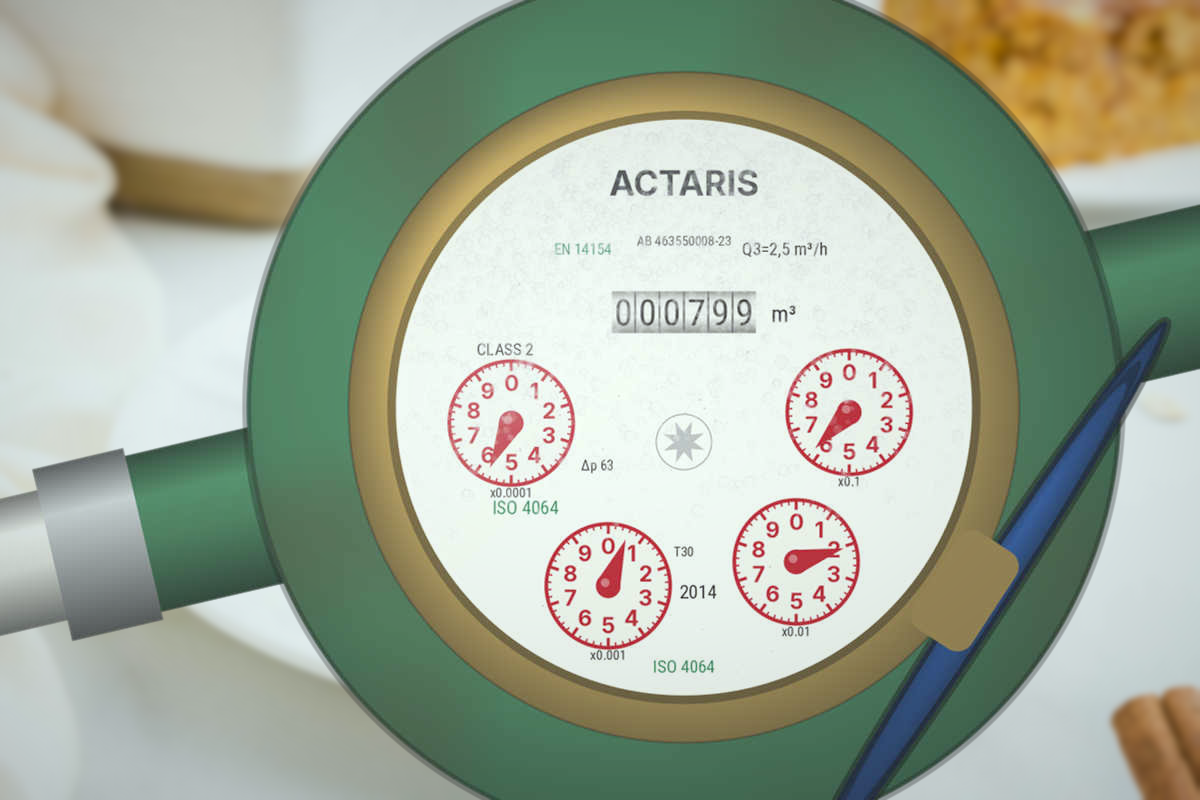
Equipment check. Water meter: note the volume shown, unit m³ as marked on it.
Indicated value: 799.6205 m³
